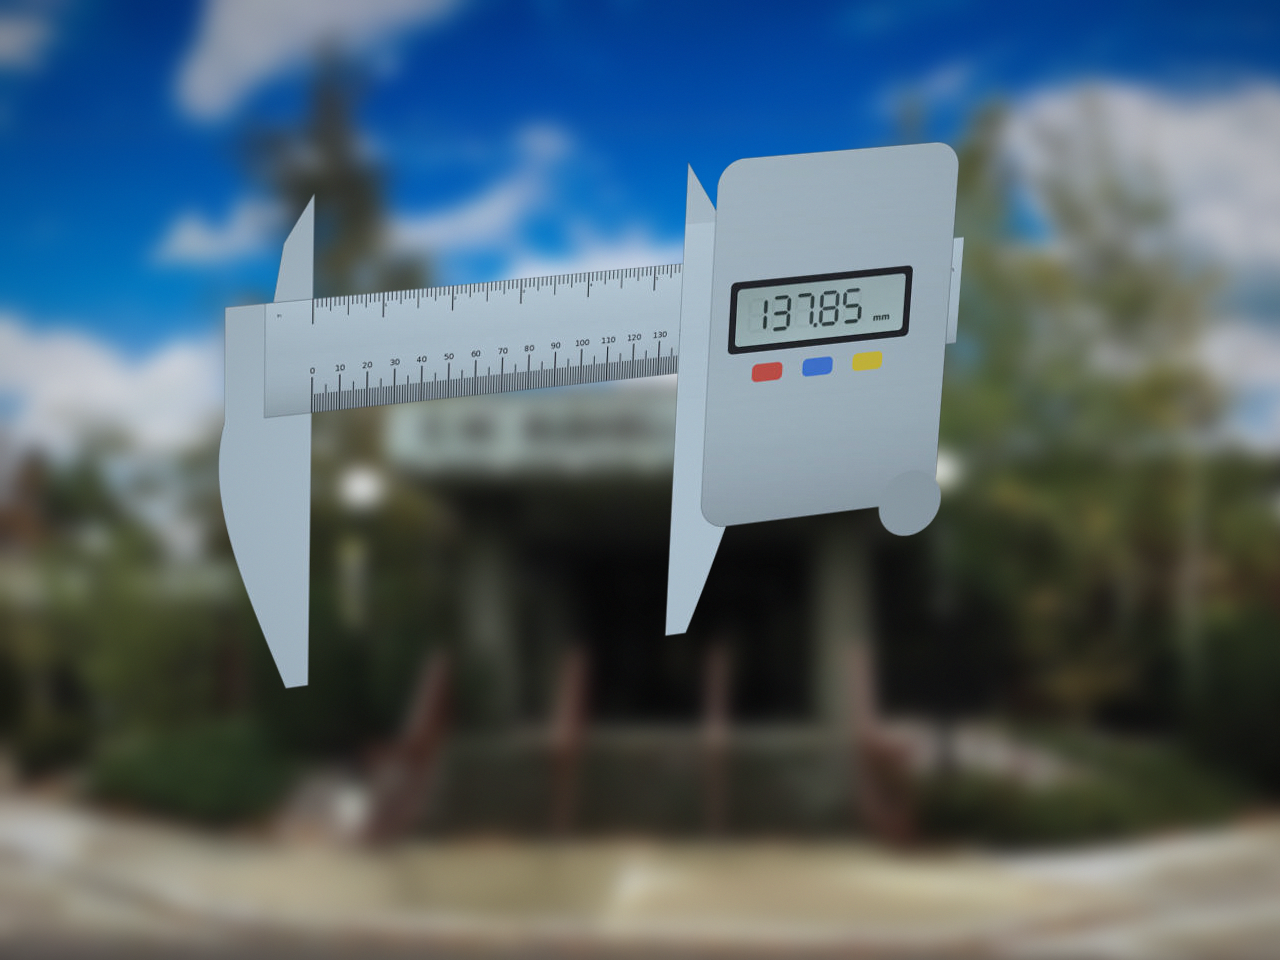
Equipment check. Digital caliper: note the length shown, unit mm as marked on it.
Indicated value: 137.85 mm
